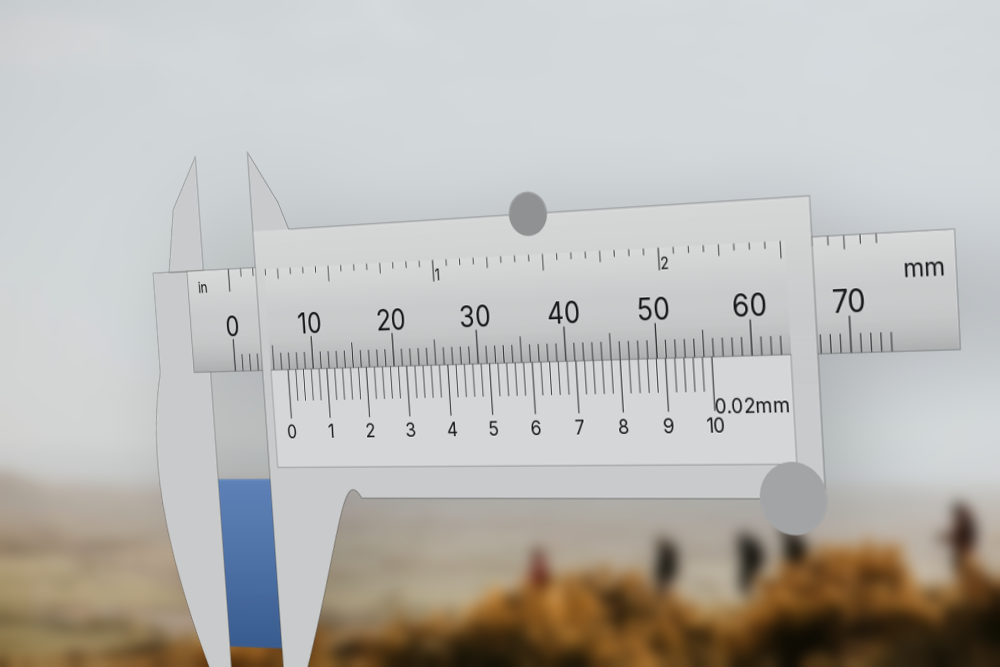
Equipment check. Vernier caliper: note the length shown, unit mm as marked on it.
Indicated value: 6.8 mm
